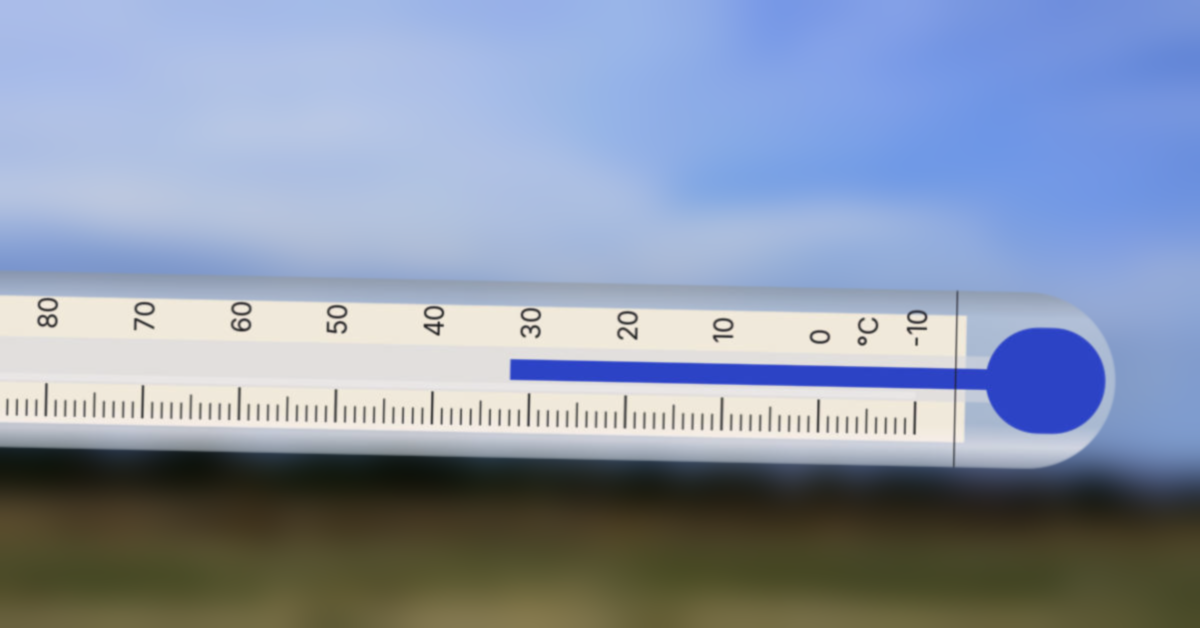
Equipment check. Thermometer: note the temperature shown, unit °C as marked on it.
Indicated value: 32 °C
